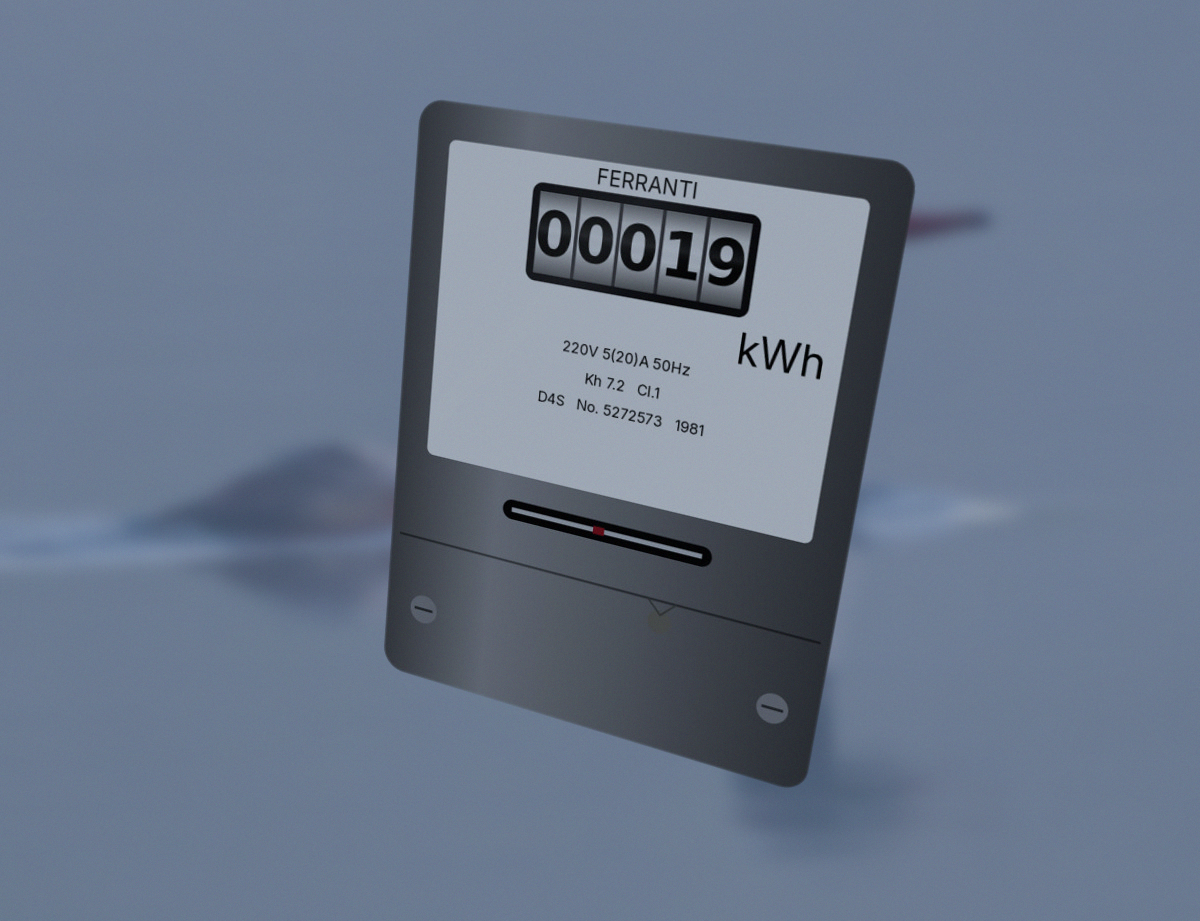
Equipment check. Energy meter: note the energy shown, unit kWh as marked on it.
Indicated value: 19 kWh
